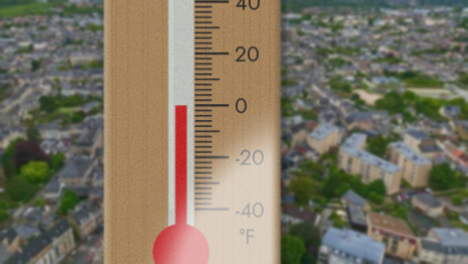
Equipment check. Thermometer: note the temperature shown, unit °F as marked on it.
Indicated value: 0 °F
